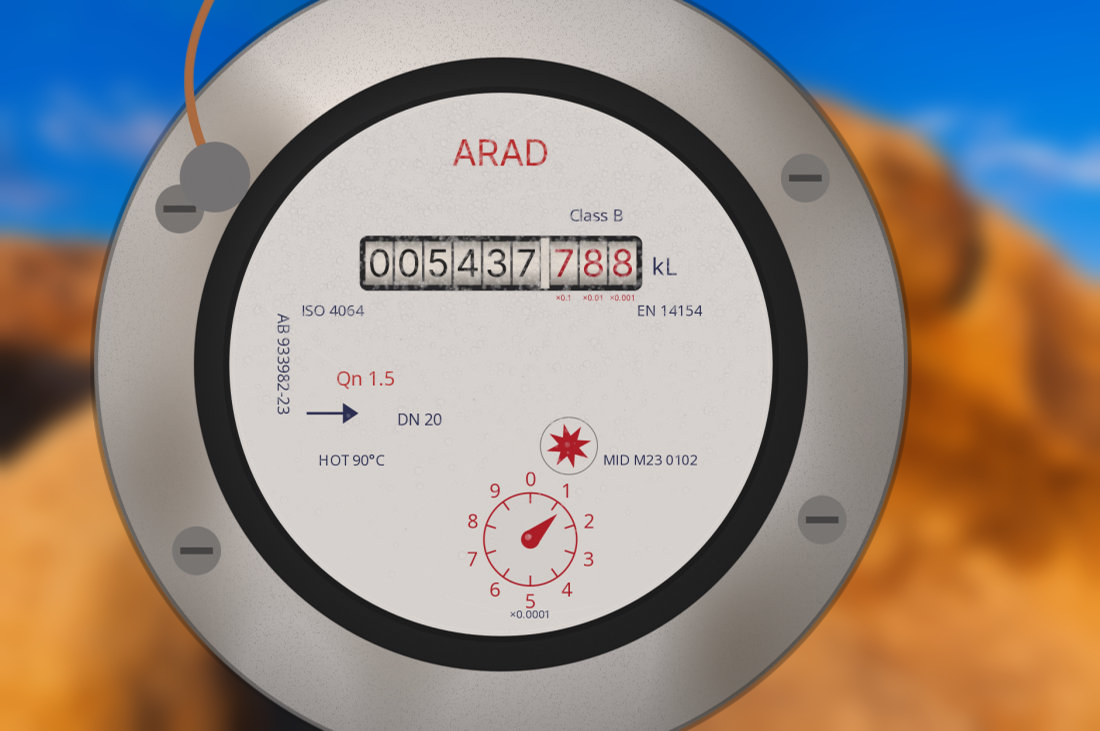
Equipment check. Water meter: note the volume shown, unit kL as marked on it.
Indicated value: 5437.7881 kL
